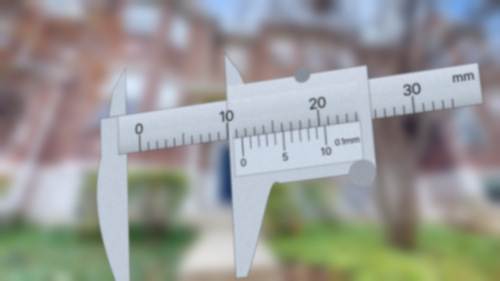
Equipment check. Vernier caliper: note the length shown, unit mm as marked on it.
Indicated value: 11.6 mm
